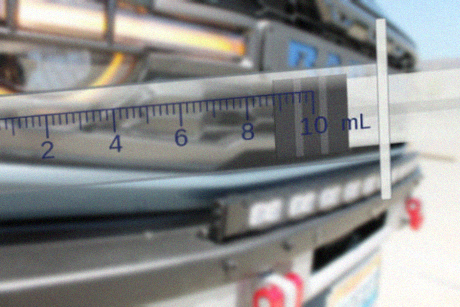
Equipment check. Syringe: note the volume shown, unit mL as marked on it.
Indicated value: 8.8 mL
